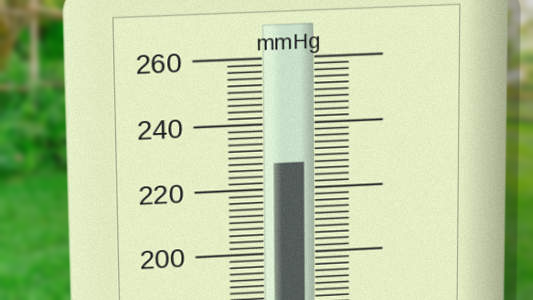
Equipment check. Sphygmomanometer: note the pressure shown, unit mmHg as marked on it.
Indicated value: 228 mmHg
